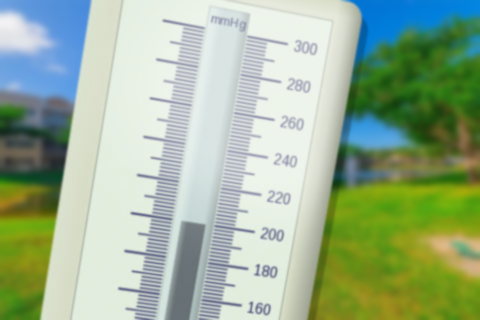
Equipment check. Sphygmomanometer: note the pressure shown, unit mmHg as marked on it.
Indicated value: 200 mmHg
